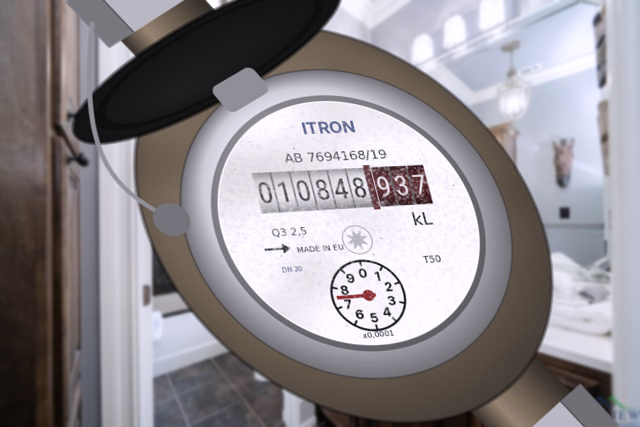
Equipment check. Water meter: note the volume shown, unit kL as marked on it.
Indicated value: 10848.9377 kL
